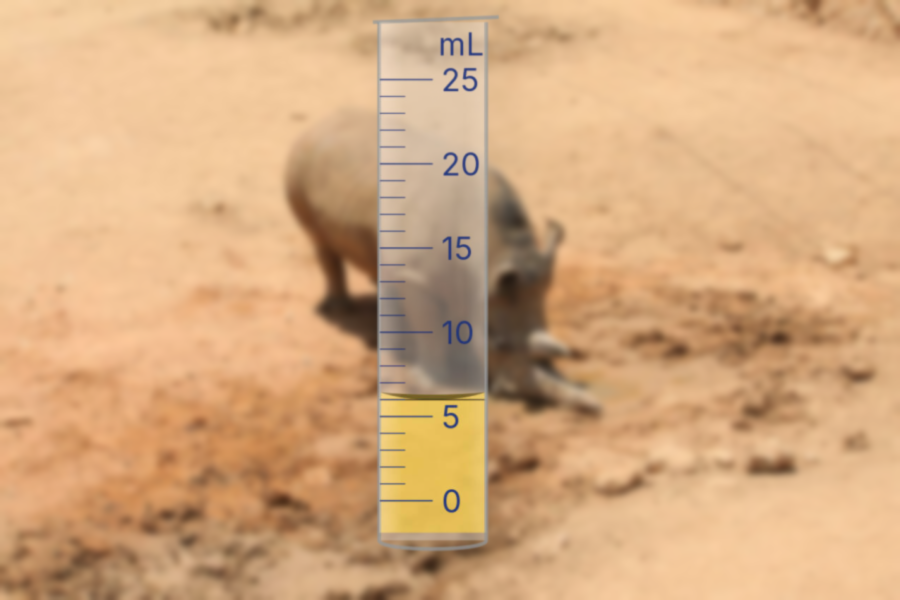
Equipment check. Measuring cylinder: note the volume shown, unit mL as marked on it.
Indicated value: 6 mL
